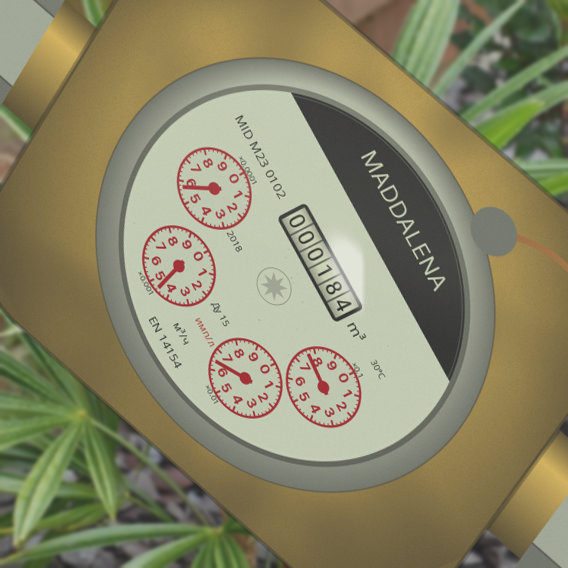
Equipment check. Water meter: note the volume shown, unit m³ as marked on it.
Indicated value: 184.7645 m³
